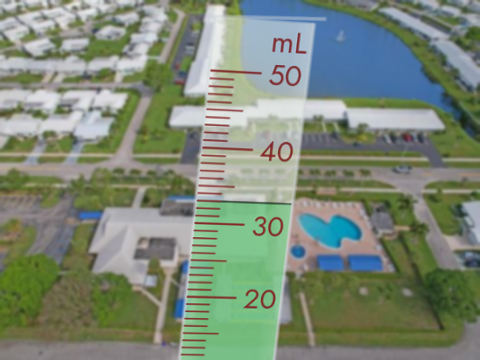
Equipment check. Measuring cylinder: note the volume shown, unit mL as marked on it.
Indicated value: 33 mL
